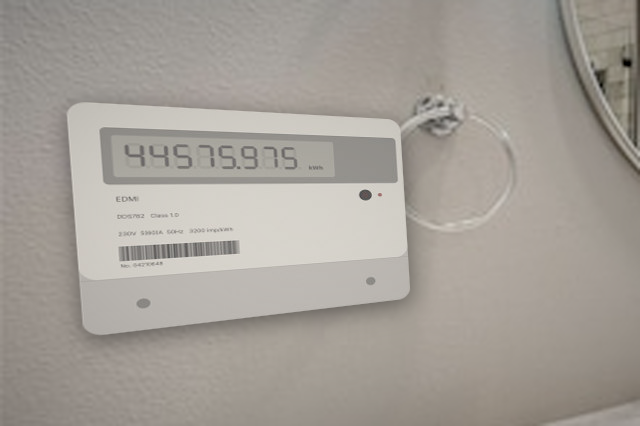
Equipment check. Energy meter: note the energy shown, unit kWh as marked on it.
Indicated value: 44575.975 kWh
